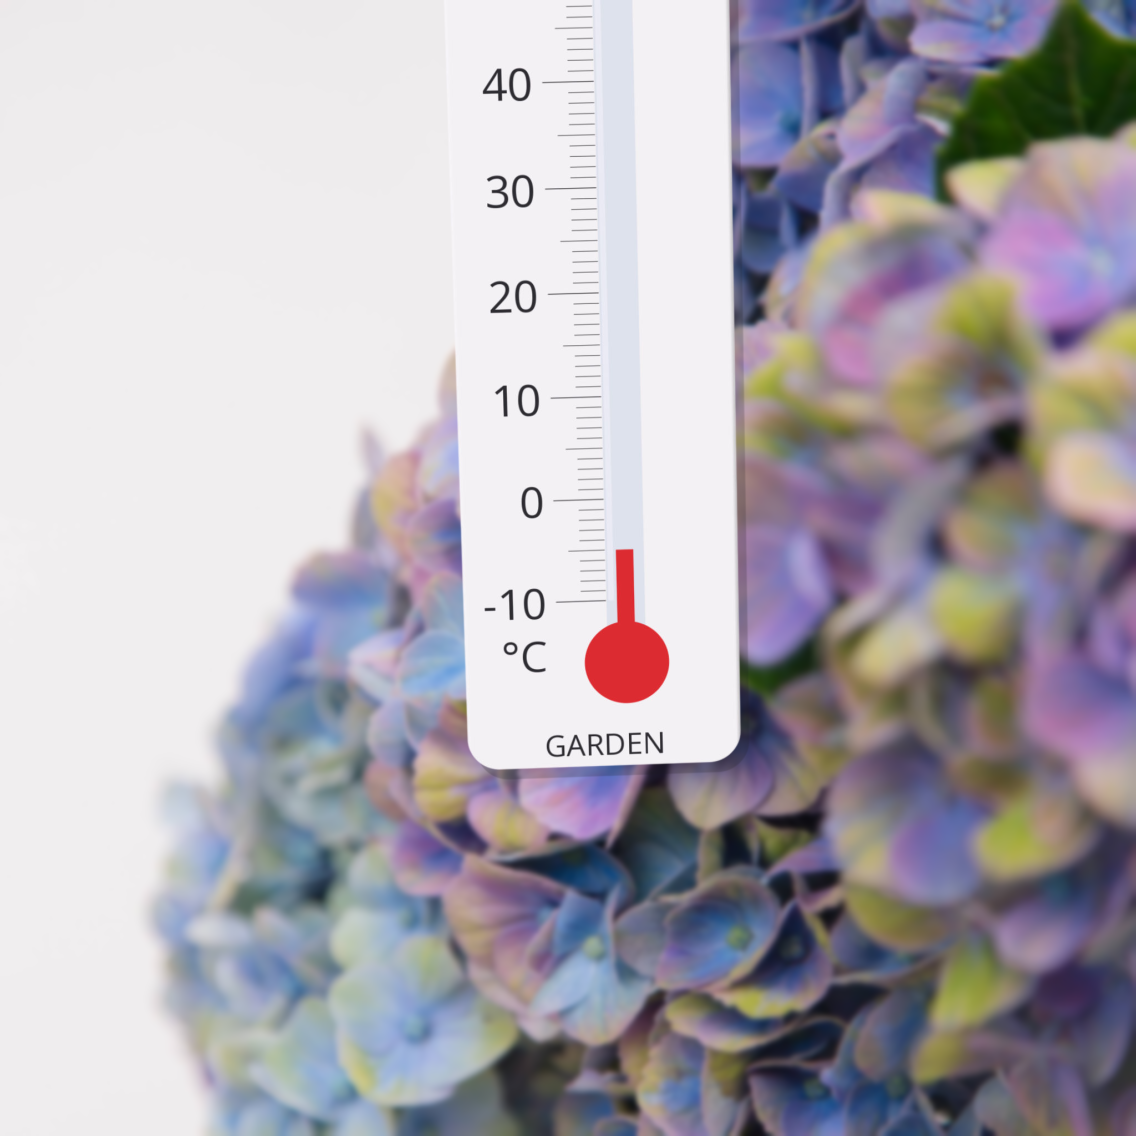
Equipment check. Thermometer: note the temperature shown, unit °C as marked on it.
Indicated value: -5 °C
